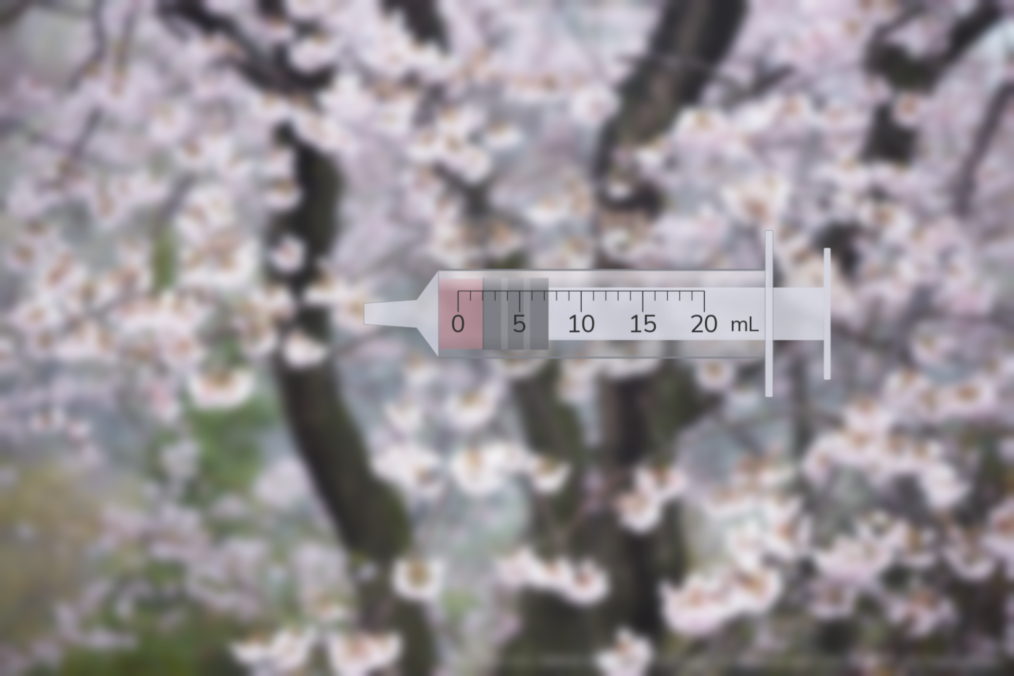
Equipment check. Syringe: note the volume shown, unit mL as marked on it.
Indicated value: 2 mL
